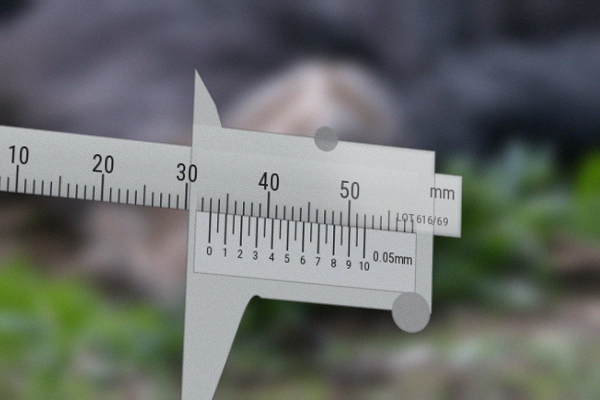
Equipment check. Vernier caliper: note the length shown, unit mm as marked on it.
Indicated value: 33.0 mm
